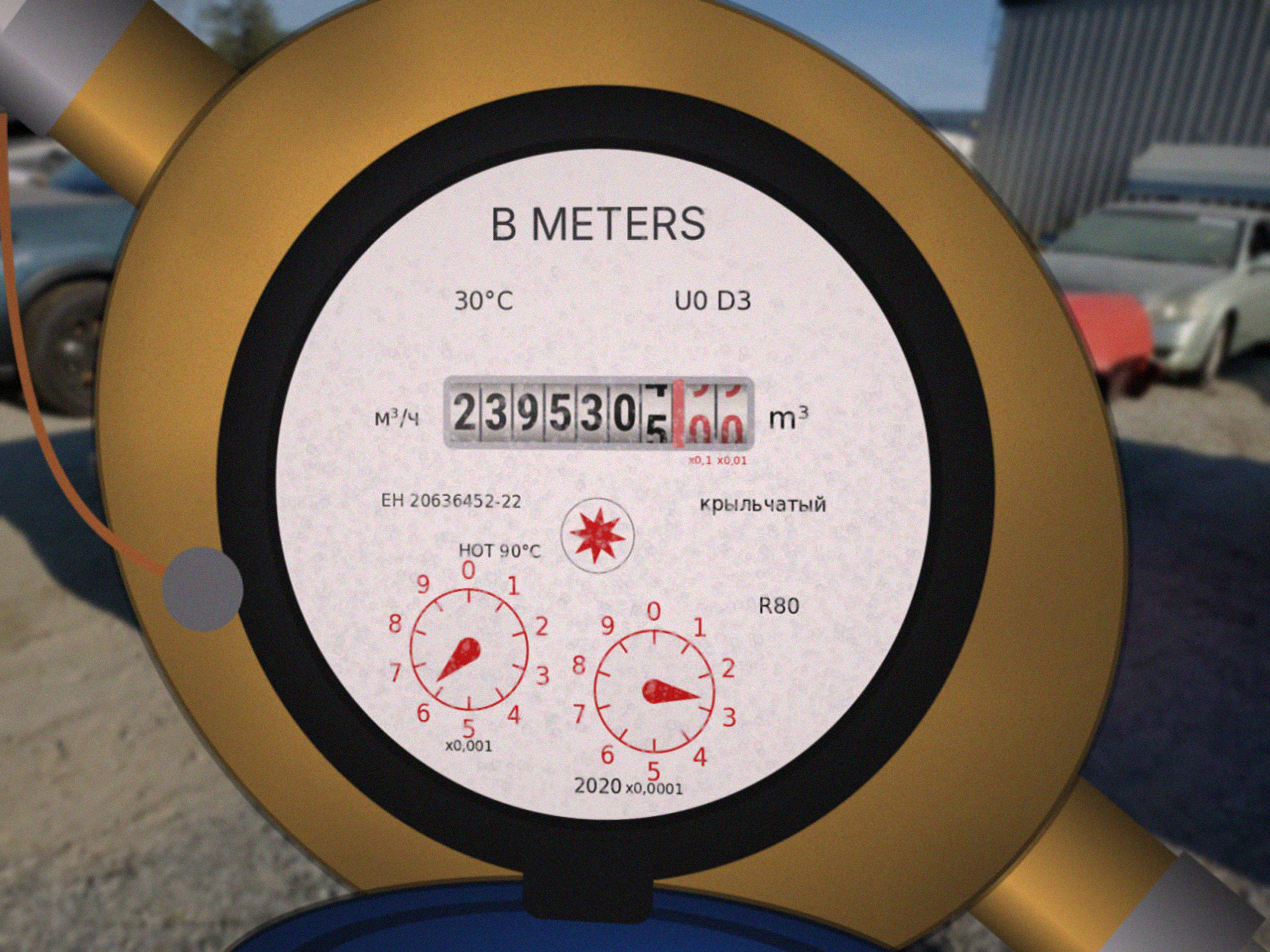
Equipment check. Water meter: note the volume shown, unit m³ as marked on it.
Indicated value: 2395304.9962 m³
